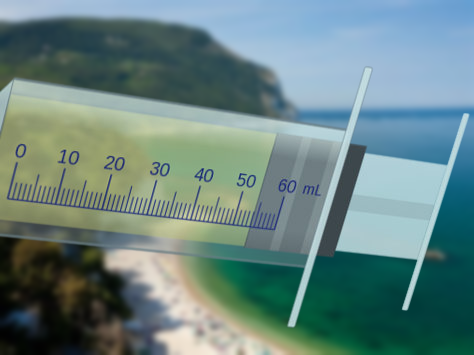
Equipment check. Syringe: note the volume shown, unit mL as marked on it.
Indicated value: 54 mL
